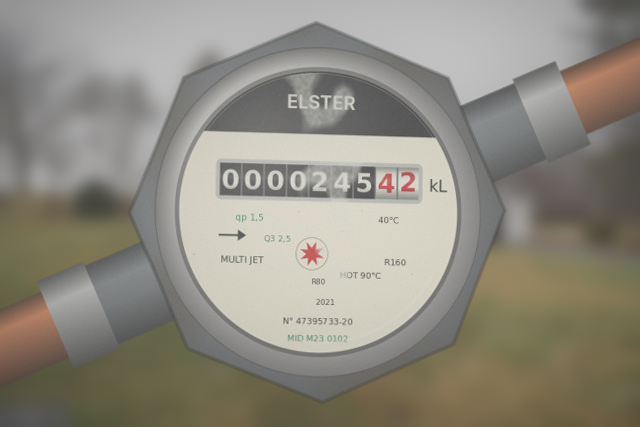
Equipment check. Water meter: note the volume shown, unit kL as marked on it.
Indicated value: 245.42 kL
